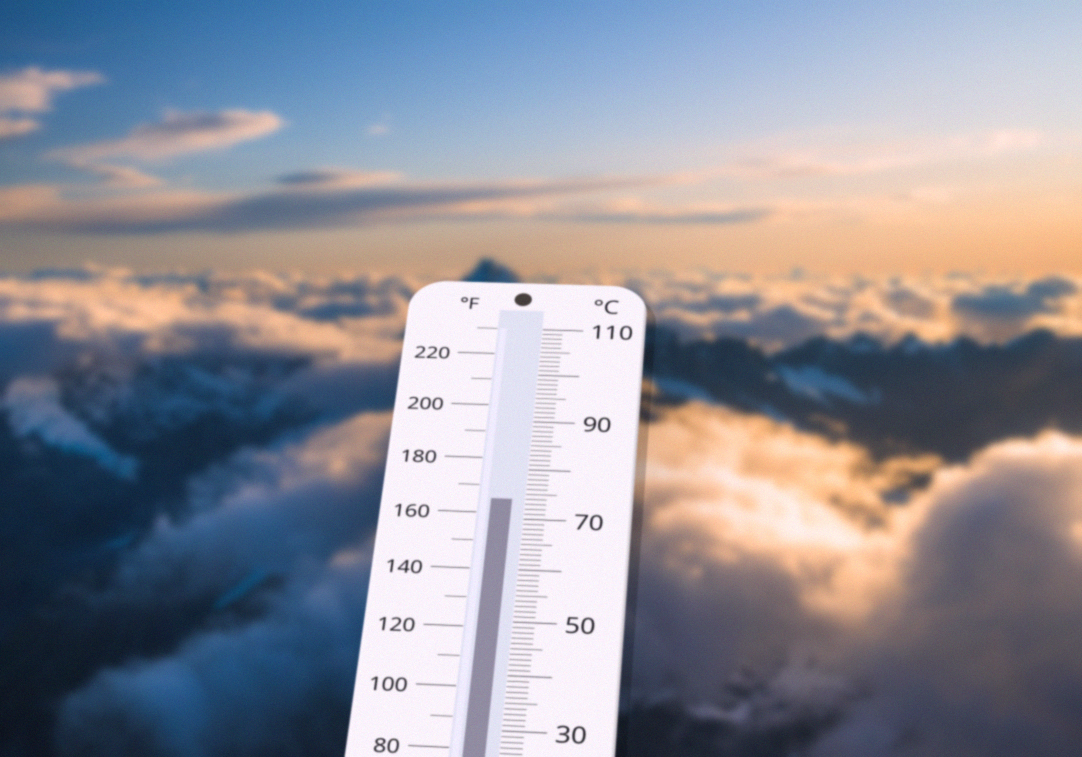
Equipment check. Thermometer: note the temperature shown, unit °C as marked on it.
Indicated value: 74 °C
